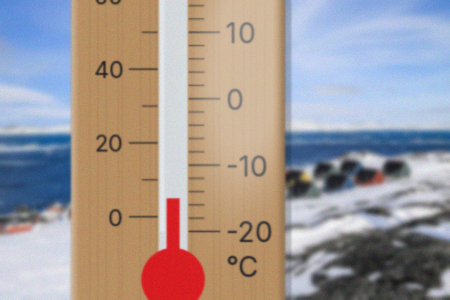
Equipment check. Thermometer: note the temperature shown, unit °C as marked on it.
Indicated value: -15 °C
